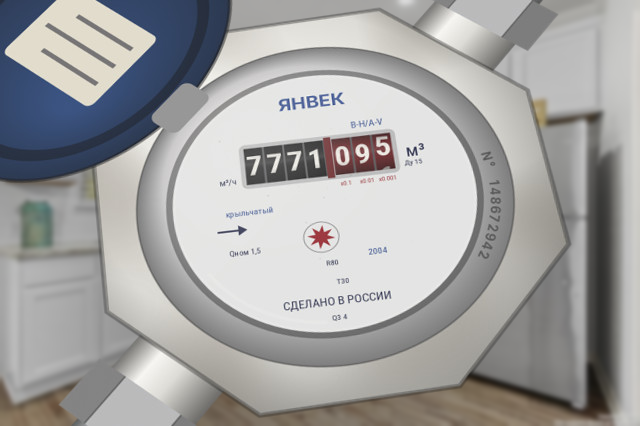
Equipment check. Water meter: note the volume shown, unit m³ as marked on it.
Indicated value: 7771.095 m³
